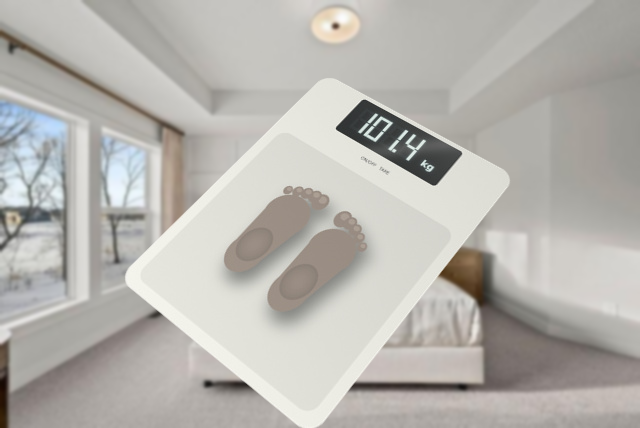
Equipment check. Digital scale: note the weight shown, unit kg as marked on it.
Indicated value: 101.4 kg
